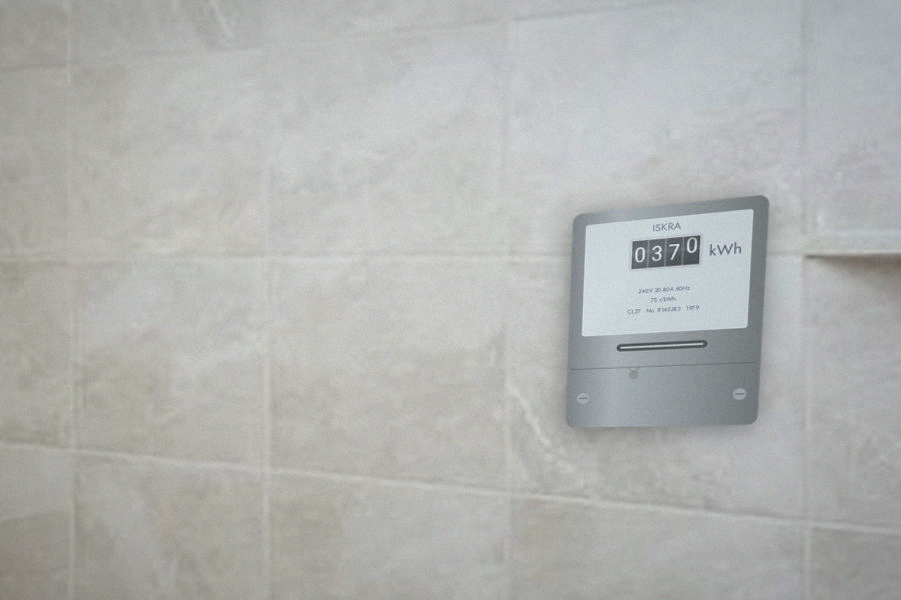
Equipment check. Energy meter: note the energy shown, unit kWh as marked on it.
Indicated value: 370 kWh
